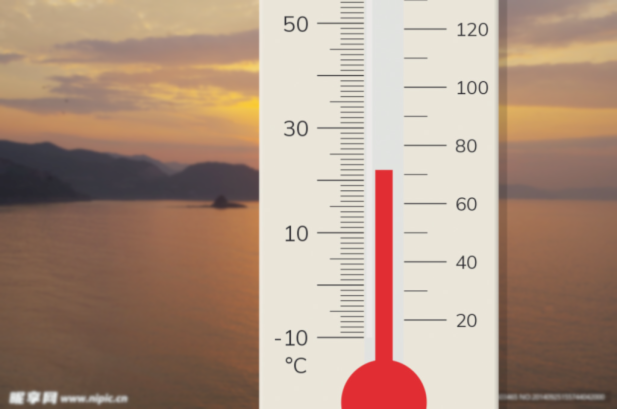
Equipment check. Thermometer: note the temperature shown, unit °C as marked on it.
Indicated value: 22 °C
